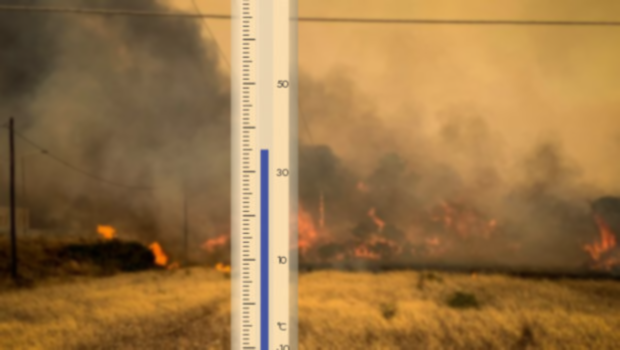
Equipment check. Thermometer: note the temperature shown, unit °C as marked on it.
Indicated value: 35 °C
